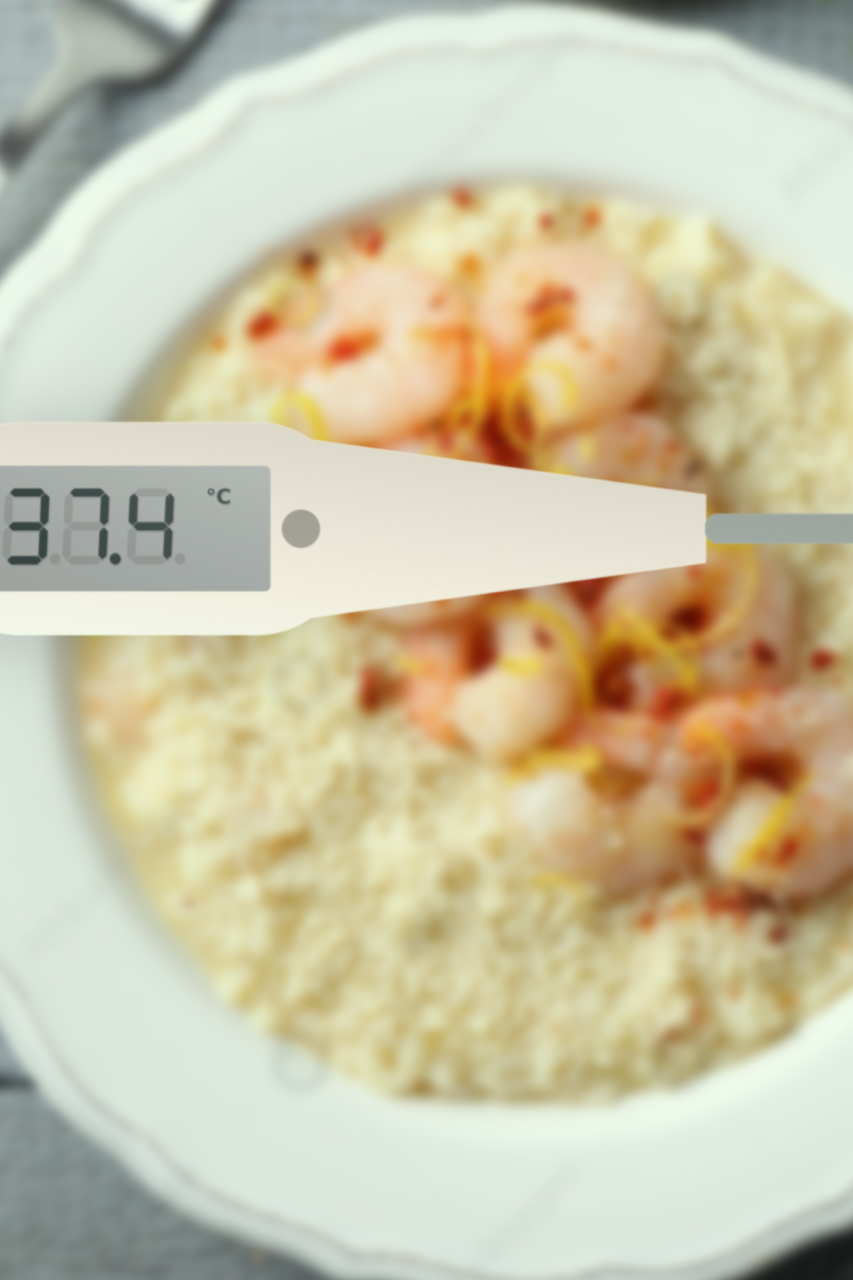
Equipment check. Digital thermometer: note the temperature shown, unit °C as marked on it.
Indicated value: 37.4 °C
